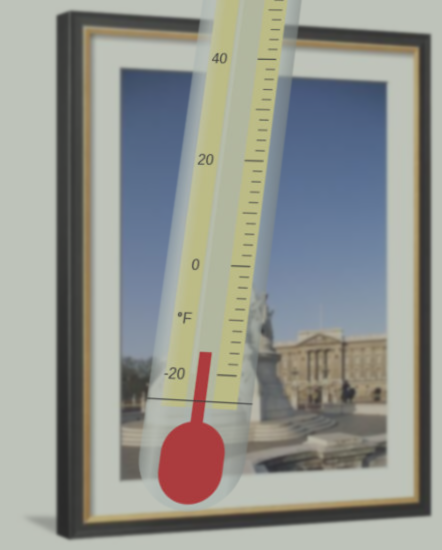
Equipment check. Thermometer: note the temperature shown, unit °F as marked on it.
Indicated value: -16 °F
